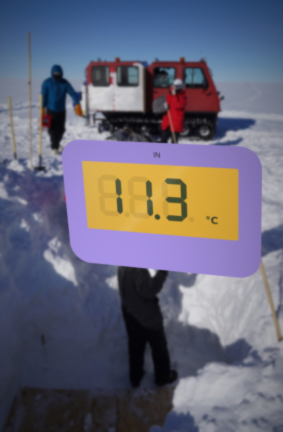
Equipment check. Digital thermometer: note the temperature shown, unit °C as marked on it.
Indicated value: 11.3 °C
